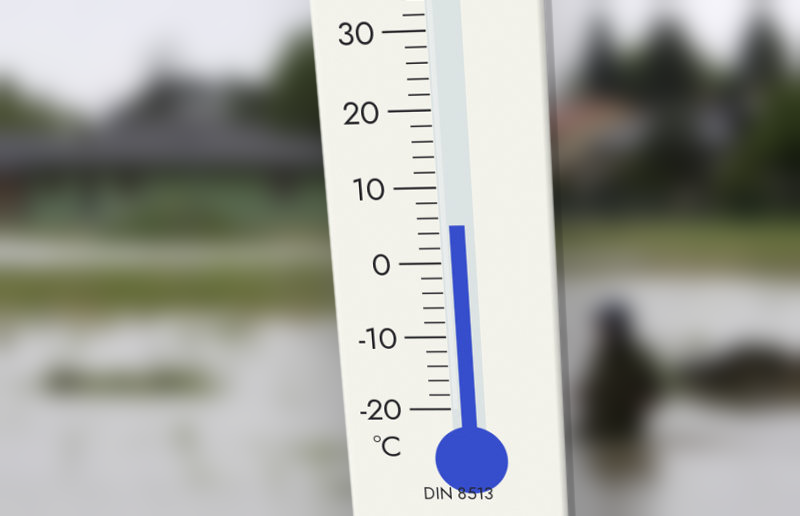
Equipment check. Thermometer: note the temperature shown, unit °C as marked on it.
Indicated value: 5 °C
